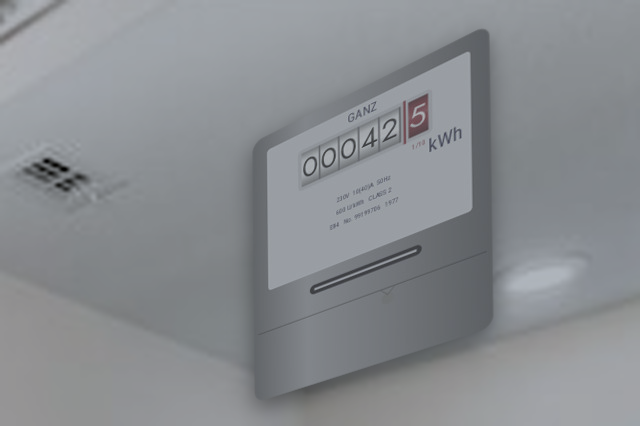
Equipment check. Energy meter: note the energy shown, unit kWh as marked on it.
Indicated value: 42.5 kWh
